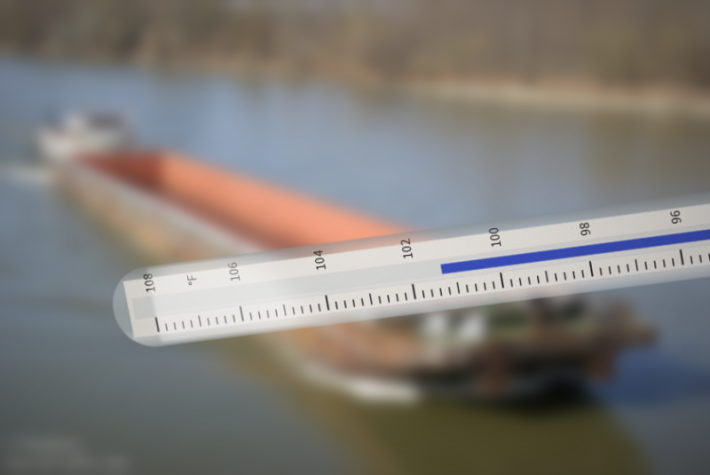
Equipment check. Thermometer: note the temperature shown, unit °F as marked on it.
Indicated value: 101.3 °F
